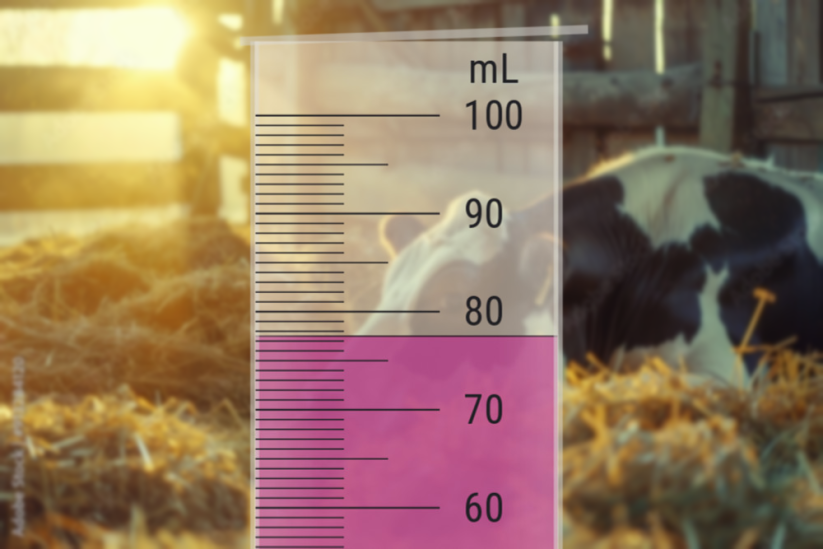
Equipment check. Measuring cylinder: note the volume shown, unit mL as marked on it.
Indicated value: 77.5 mL
